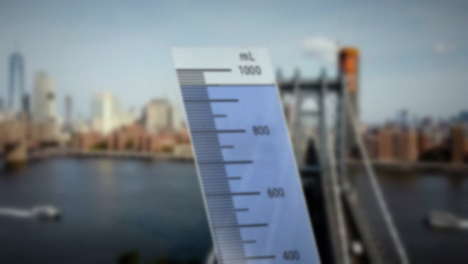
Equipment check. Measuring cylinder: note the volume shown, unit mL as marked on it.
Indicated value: 950 mL
